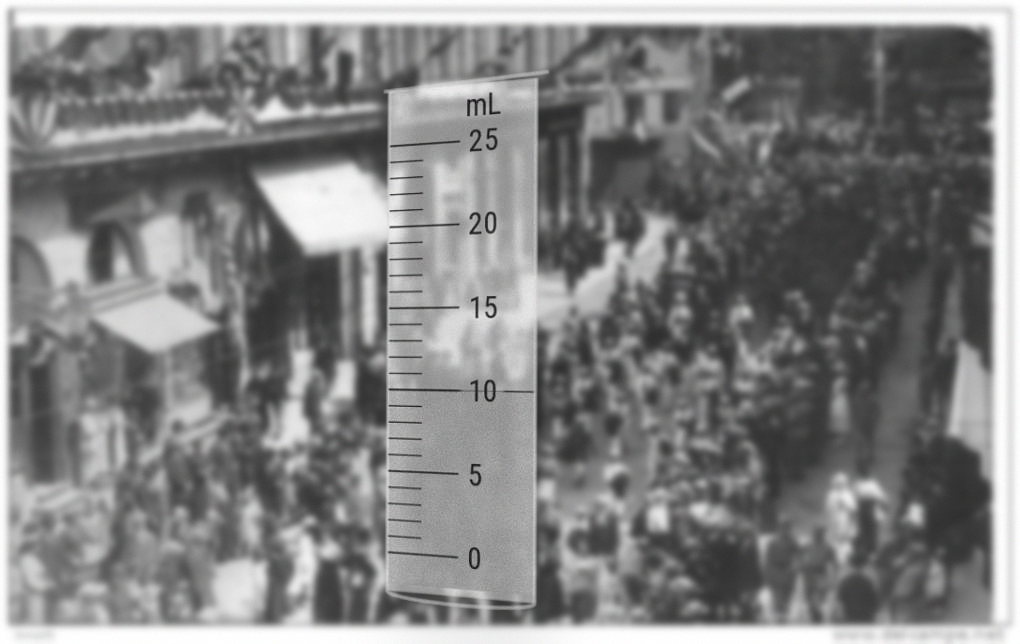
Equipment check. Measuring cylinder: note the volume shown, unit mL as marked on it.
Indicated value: 10 mL
